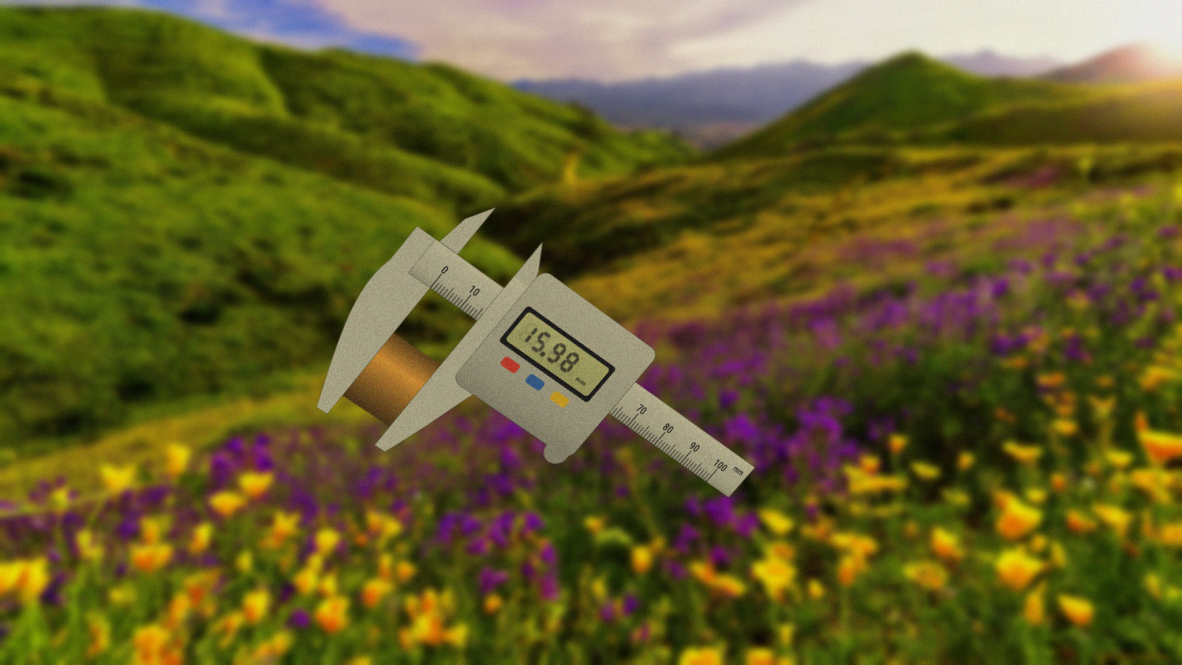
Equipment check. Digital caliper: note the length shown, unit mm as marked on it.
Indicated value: 15.98 mm
